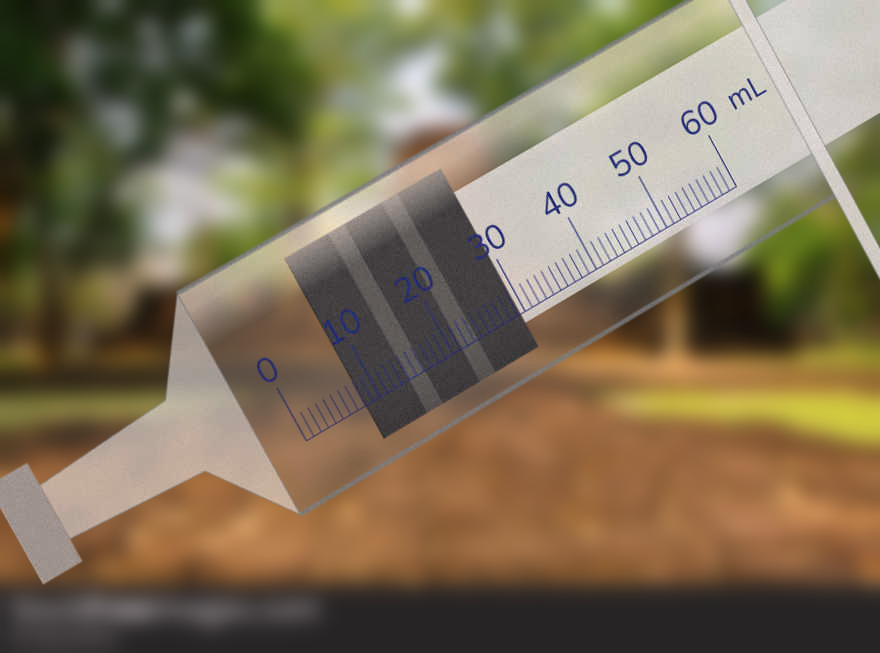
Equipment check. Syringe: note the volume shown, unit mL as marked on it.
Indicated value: 8 mL
